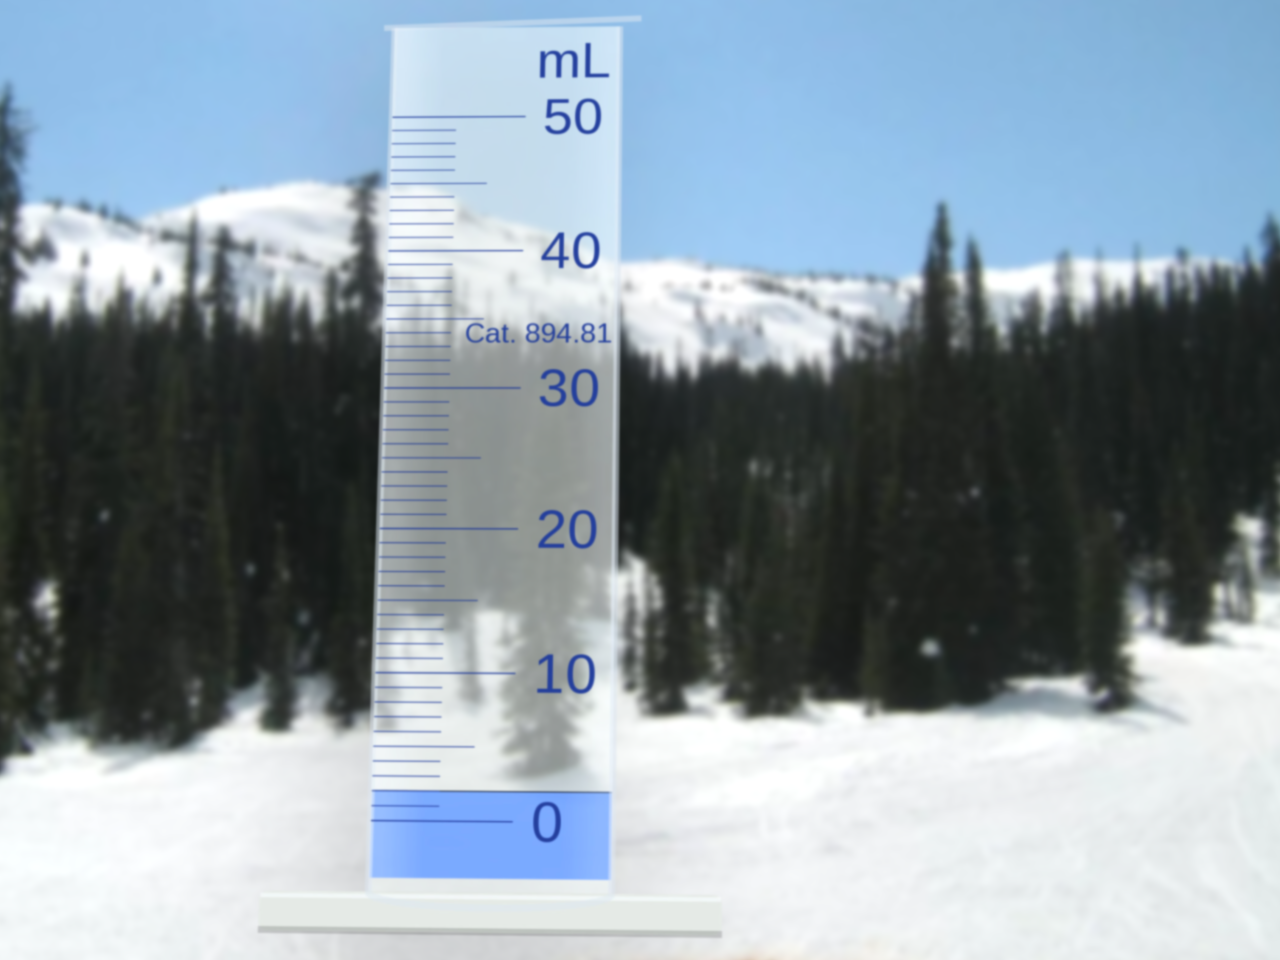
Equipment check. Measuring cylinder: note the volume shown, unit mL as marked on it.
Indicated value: 2 mL
